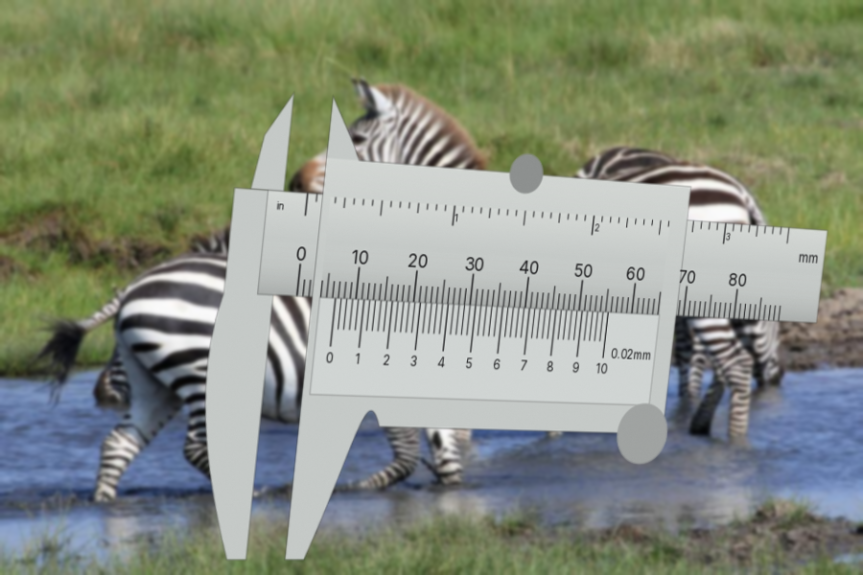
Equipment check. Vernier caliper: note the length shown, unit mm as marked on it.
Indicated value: 6.5 mm
